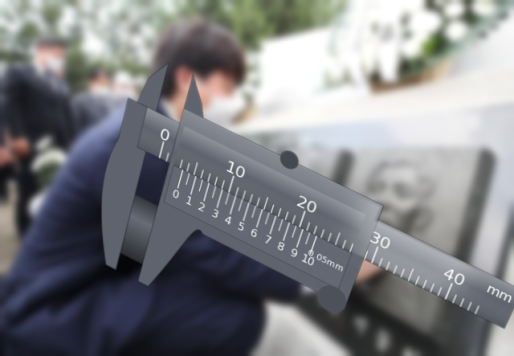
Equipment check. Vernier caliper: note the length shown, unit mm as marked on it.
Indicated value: 3.4 mm
